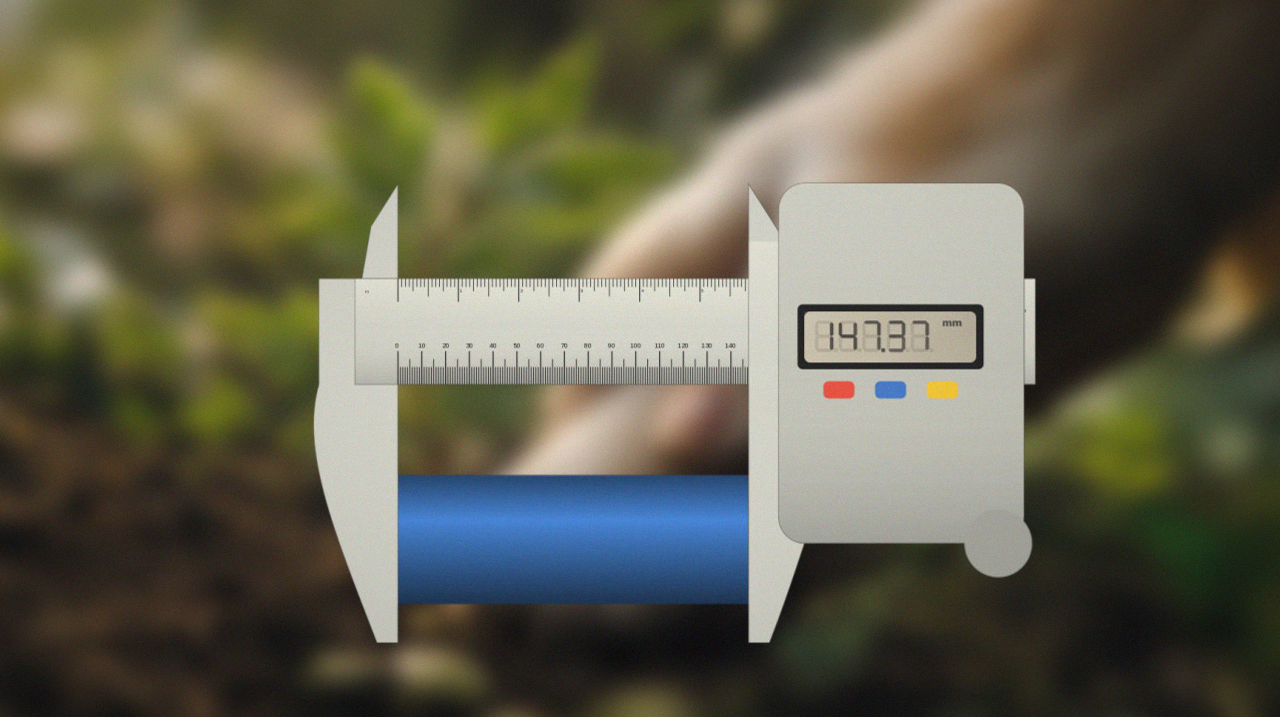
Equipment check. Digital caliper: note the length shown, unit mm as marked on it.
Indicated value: 147.37 mm
